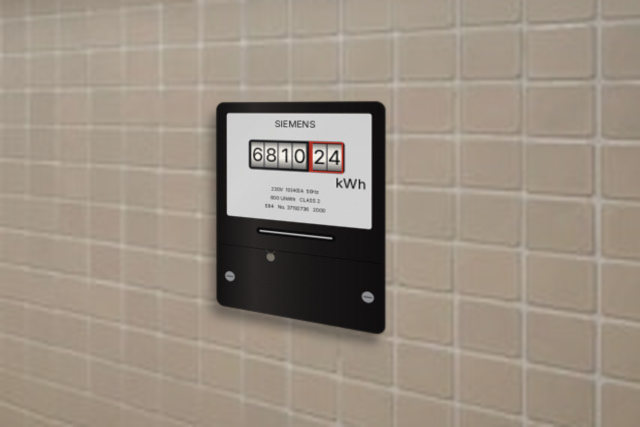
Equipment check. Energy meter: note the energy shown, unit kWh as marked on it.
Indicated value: 6810.24 kWh
